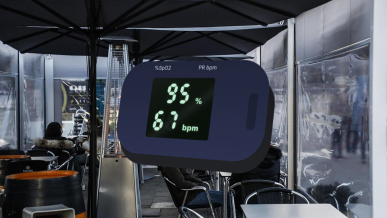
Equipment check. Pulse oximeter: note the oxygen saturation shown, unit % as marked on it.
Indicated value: 95 %
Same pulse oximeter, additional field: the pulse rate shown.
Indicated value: 67 bpm
